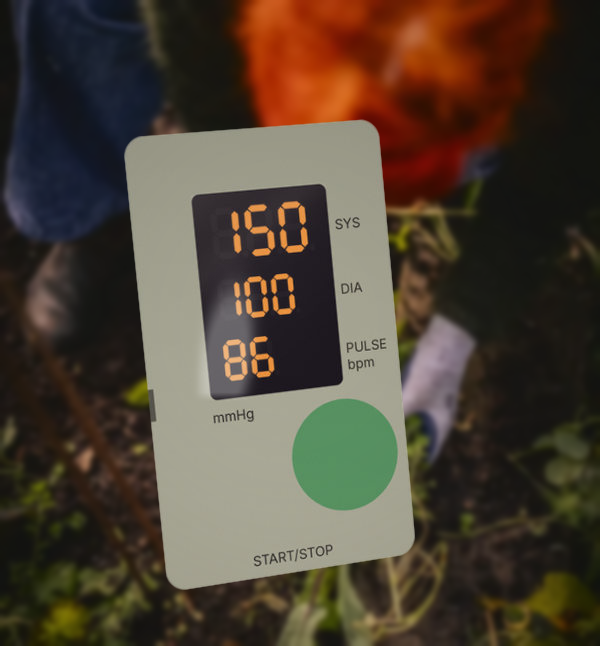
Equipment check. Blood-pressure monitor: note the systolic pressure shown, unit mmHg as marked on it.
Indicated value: 150 mmHg
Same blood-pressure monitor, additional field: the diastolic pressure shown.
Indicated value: 100 mmHg
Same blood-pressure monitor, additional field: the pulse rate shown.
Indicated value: 86 bpm
